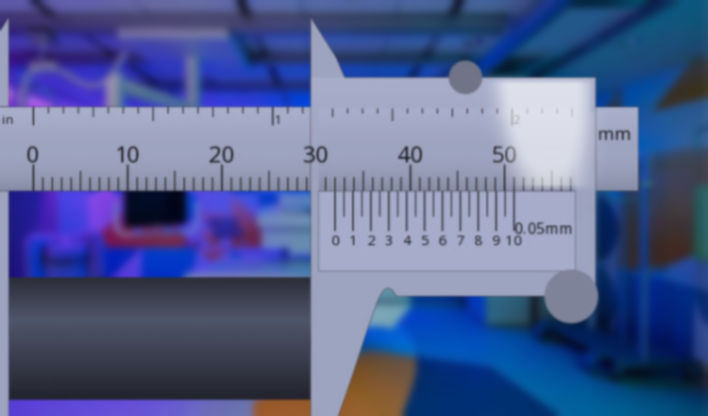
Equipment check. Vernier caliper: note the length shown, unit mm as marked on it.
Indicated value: 32.0 mm
